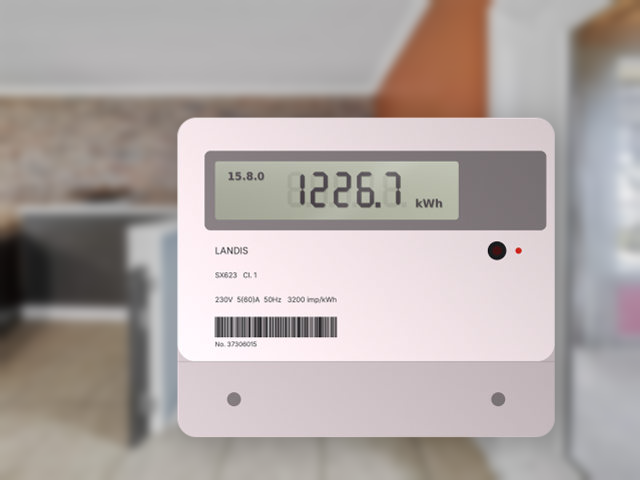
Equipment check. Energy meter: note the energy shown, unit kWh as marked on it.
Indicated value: 1226.7 kWh
